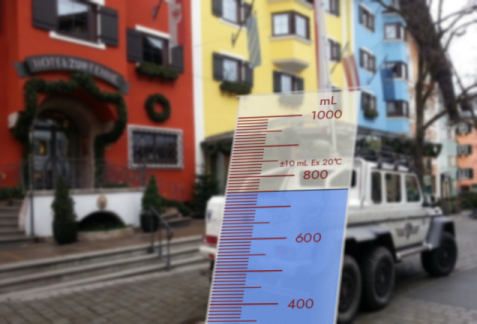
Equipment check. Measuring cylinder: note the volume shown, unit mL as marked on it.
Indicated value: 750 mL
